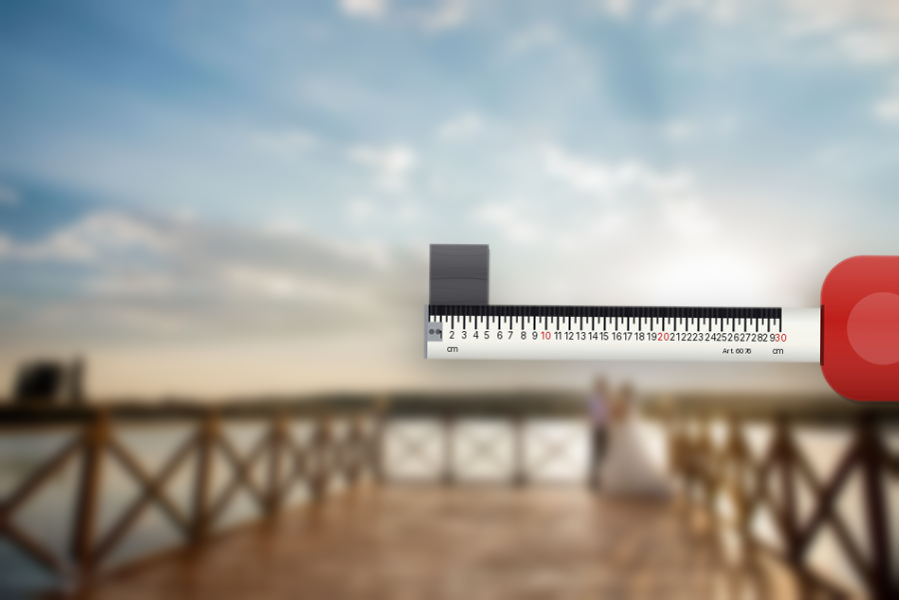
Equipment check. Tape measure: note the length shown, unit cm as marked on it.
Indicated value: 5 cm
